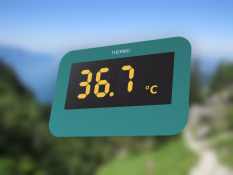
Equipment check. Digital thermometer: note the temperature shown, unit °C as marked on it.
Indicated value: 36.7 °C
